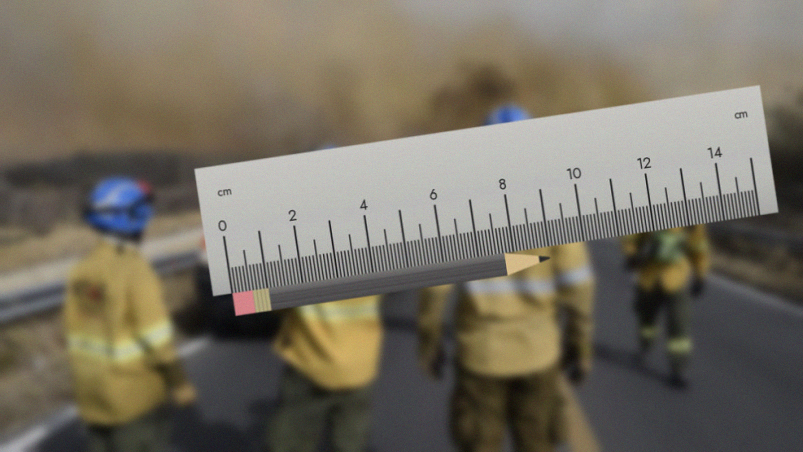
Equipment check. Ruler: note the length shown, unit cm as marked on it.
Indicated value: 9 cm
